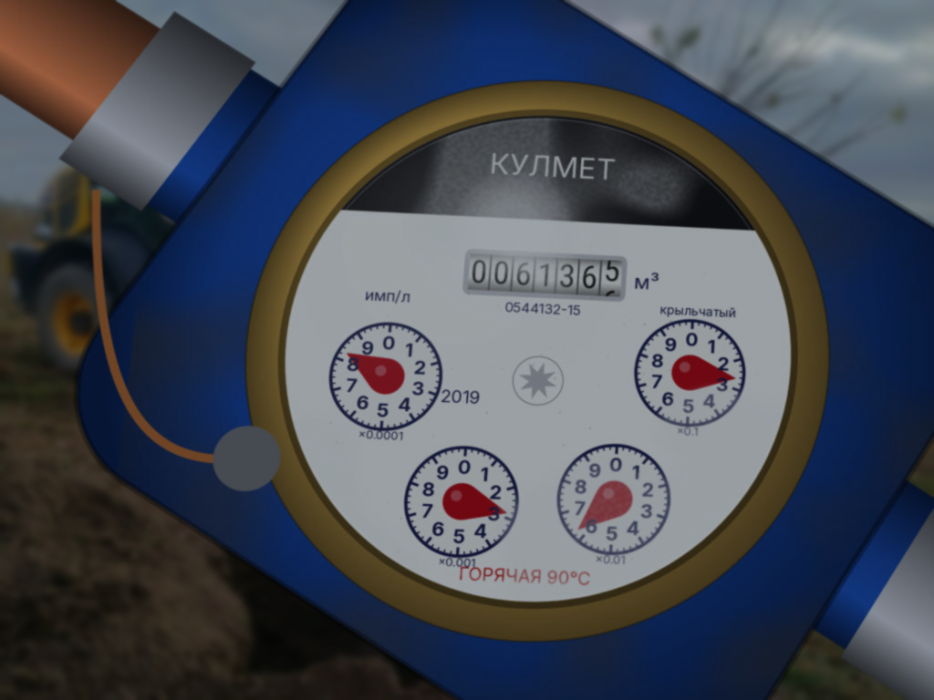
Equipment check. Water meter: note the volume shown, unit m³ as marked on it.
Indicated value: 61365.2628 m³
